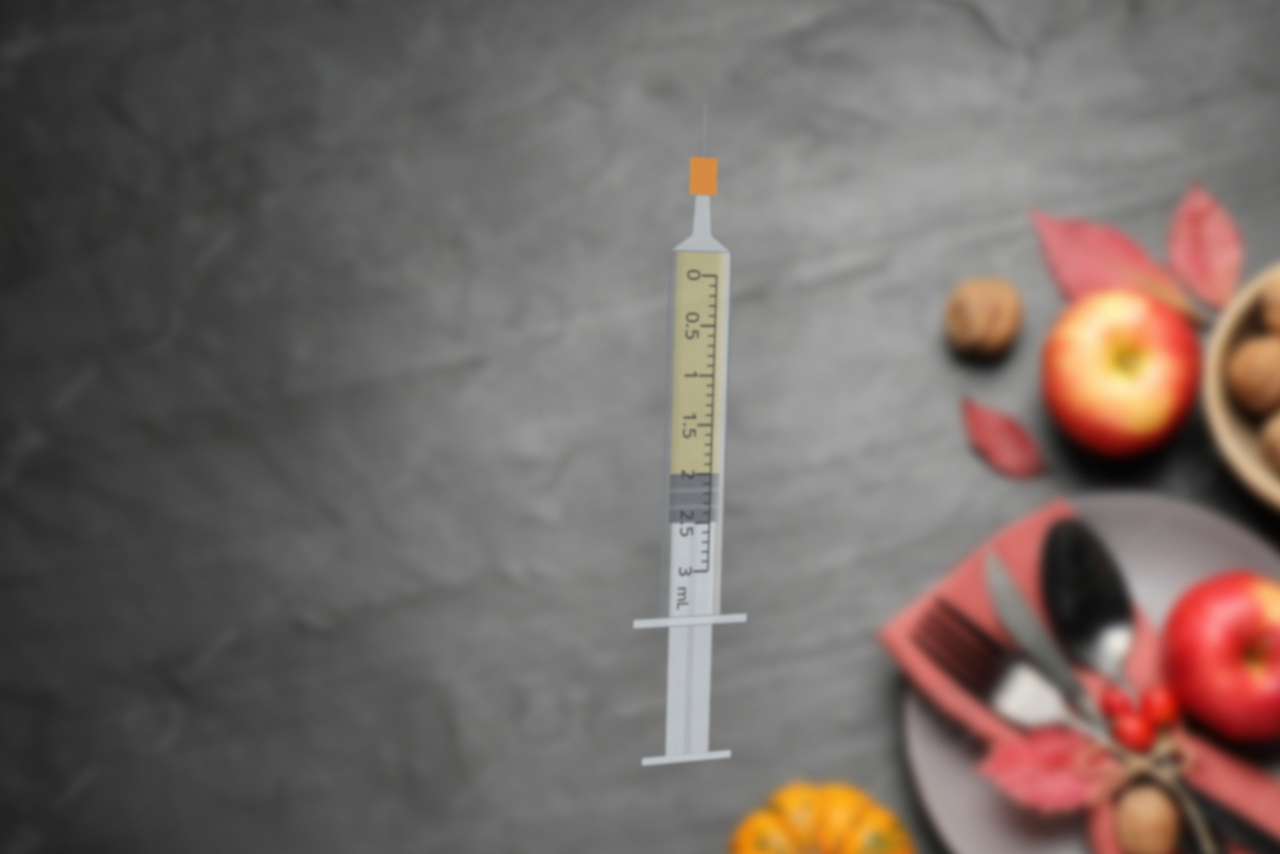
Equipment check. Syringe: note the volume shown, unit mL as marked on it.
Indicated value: 2 mL
